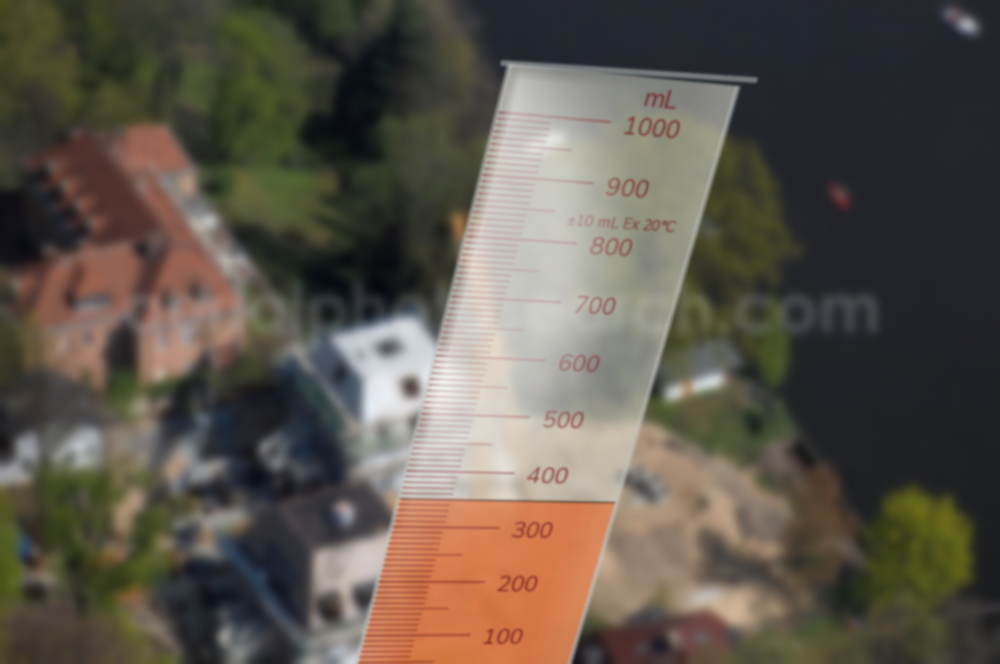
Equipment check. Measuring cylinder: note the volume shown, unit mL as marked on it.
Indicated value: 350 mL
